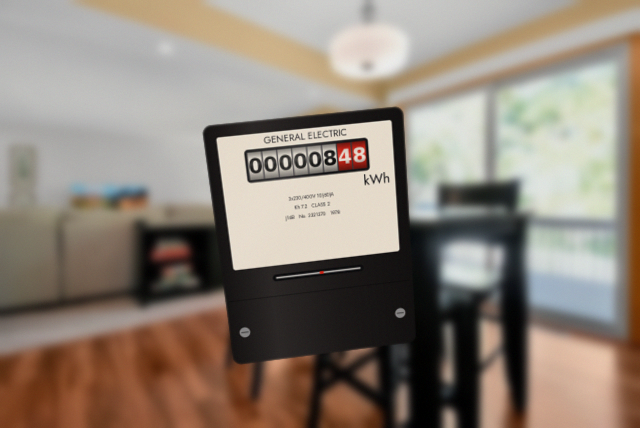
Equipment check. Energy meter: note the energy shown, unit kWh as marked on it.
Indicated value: 8.48 kWh
